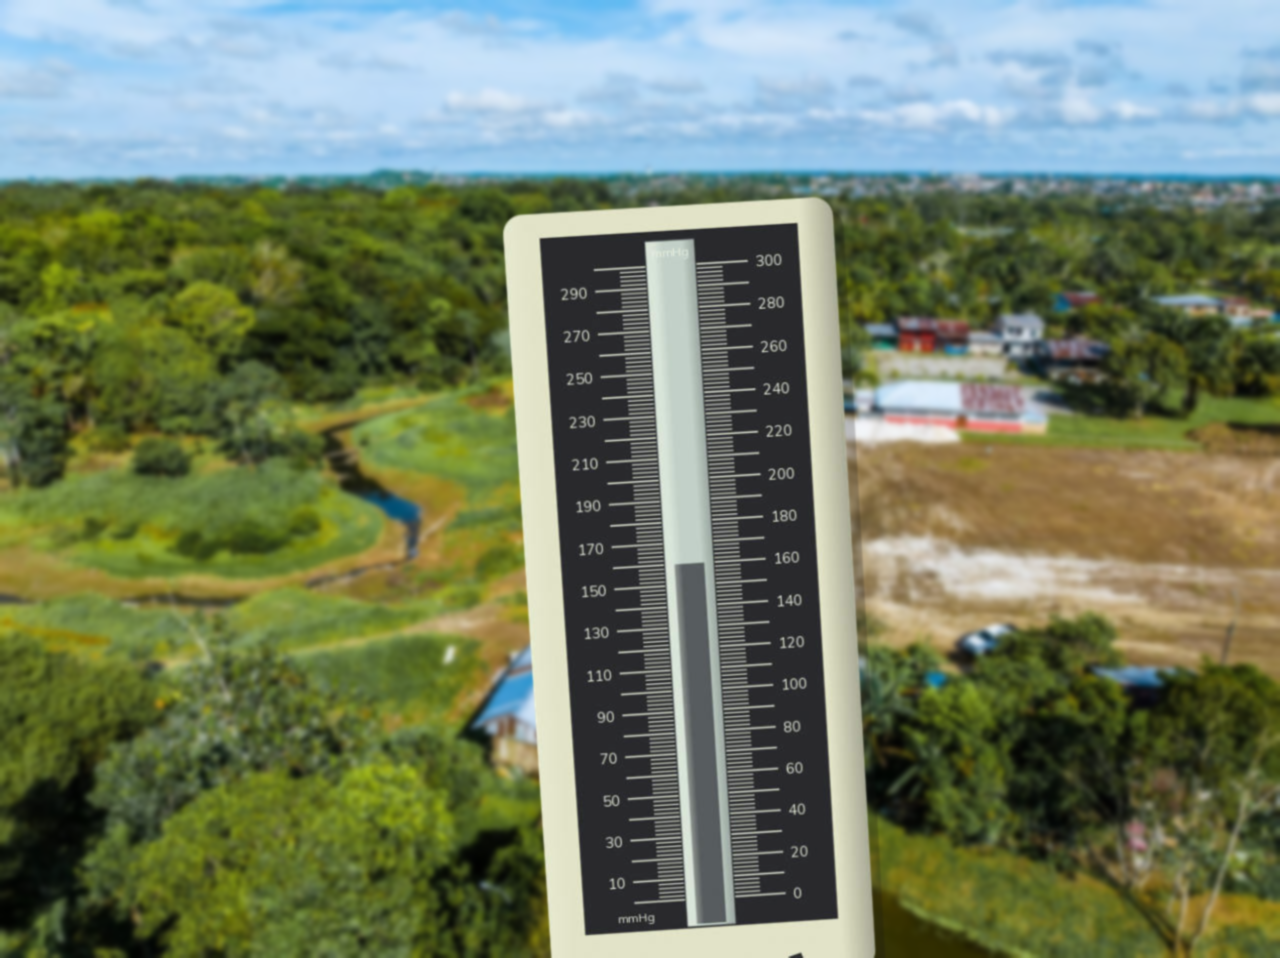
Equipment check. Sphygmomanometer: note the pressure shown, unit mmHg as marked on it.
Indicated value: 160 mmHg
